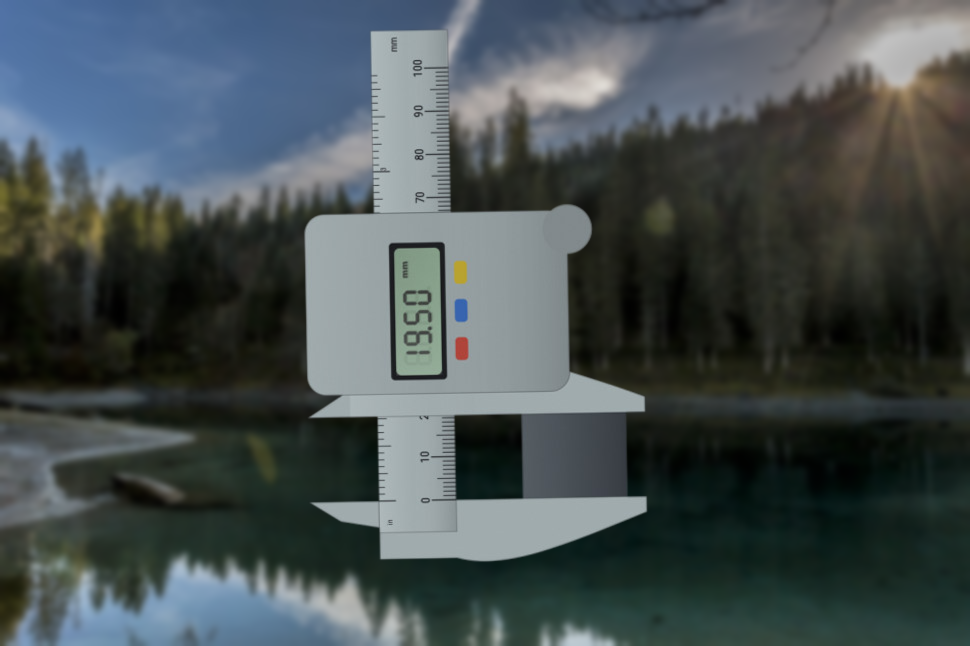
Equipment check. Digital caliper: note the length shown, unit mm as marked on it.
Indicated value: 19.50 mm
